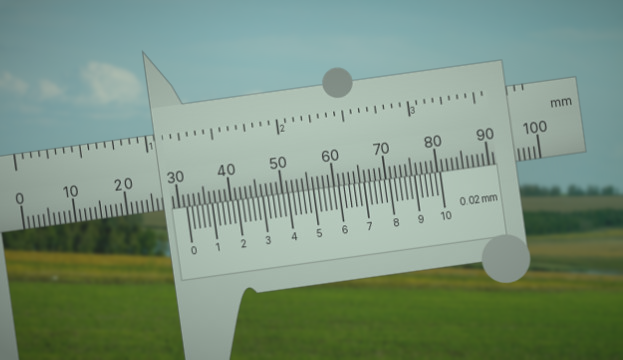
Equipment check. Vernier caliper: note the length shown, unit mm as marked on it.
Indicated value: 31.5 mm
